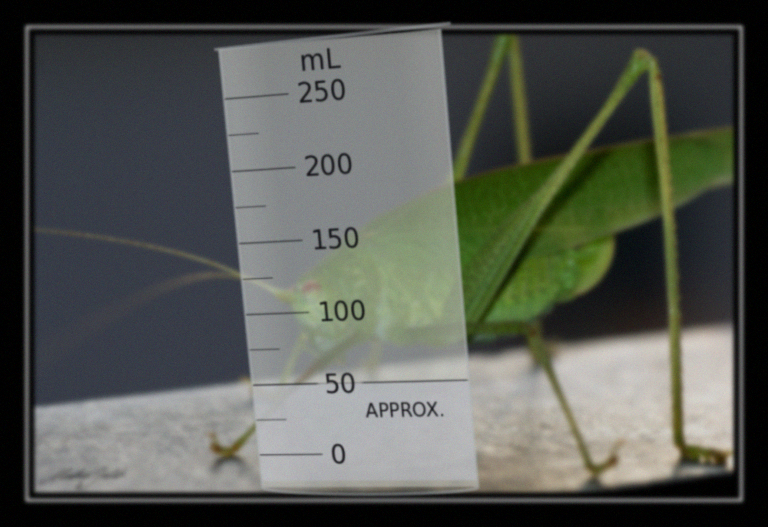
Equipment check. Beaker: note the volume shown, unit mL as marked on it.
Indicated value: 50 mL
